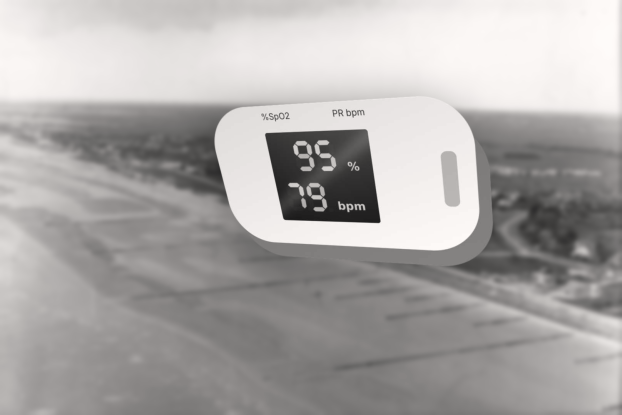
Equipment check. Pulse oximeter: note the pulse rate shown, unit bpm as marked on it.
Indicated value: 79 bpm
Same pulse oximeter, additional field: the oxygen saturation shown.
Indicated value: 95 %
